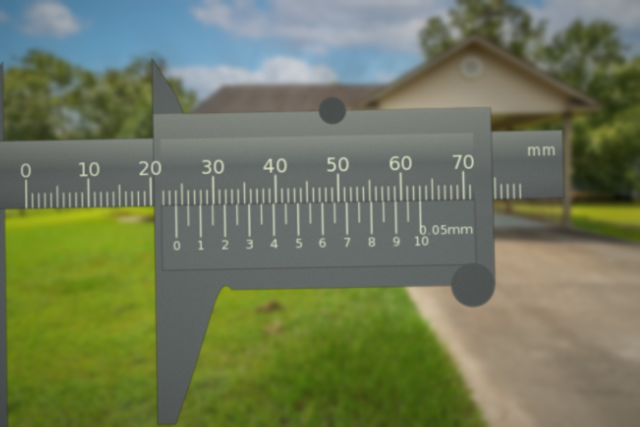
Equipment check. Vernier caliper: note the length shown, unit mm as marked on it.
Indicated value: 24.0 mm
